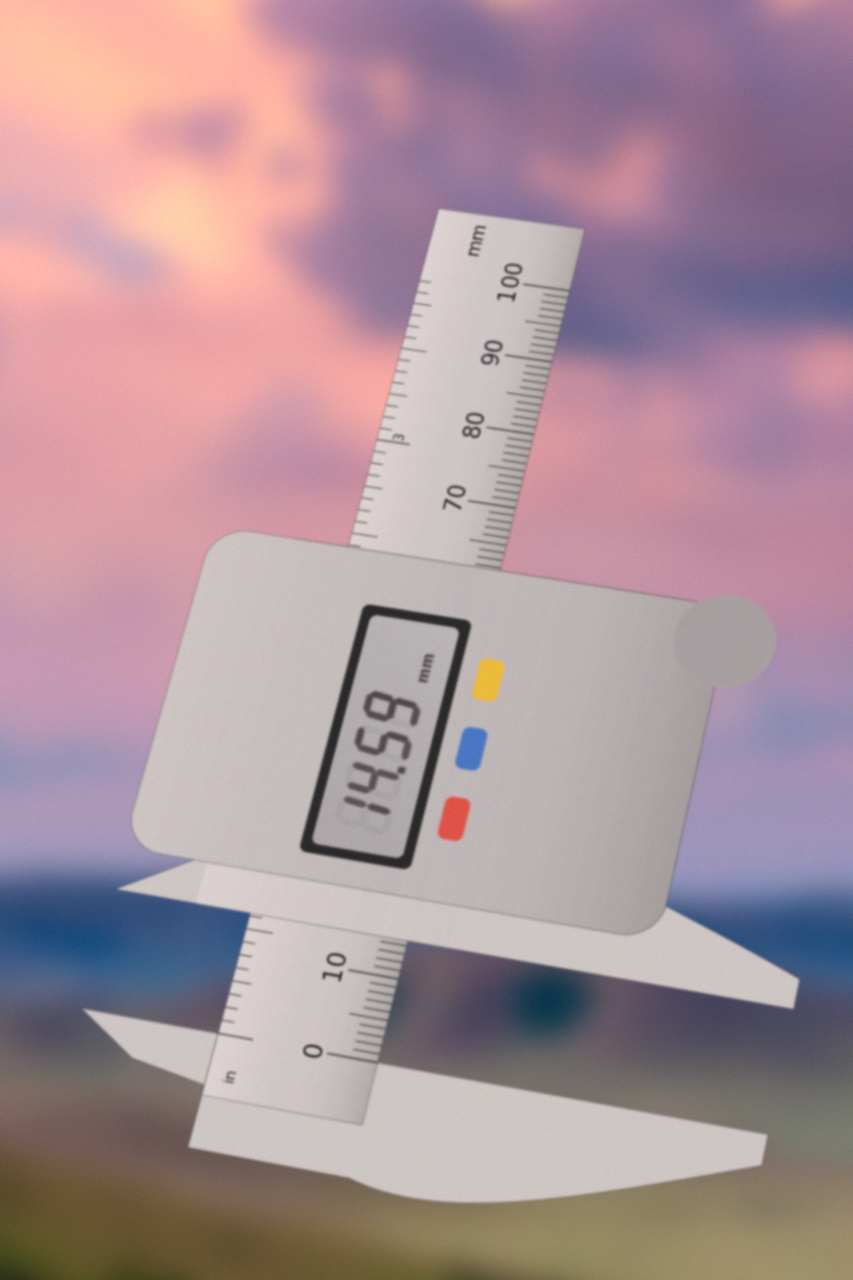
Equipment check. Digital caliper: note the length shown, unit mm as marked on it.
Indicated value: 14.59 mm
